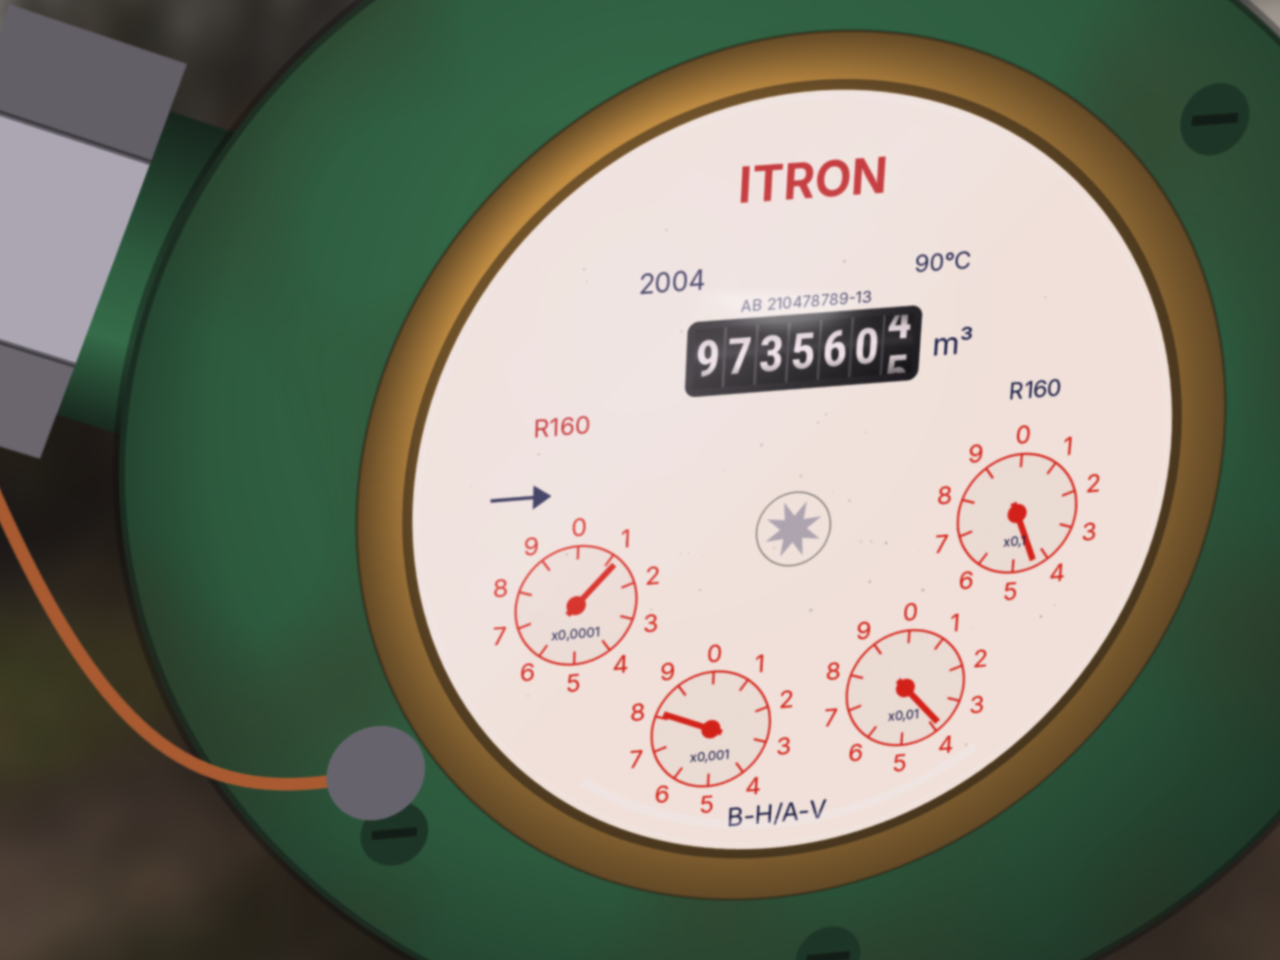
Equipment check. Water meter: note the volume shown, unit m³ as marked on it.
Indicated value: 9735604.4381 m³
